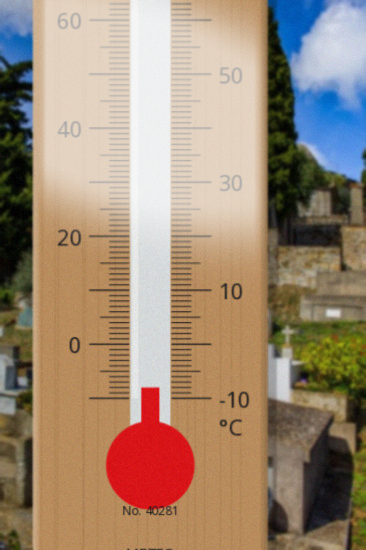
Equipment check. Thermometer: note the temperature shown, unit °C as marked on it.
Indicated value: -8 °C
